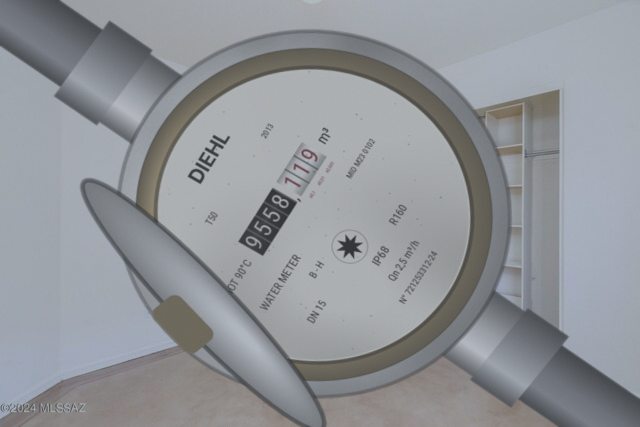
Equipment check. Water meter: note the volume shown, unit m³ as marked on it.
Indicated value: 9558.119 m³
